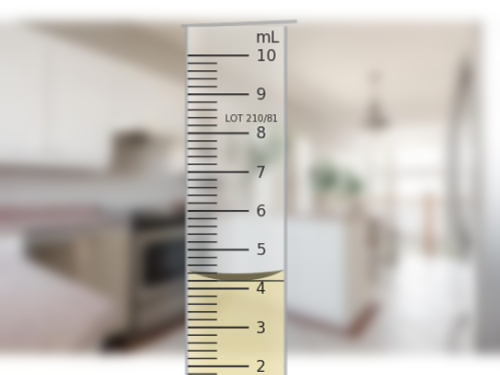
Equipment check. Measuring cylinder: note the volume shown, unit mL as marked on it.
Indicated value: 4.2 mL
